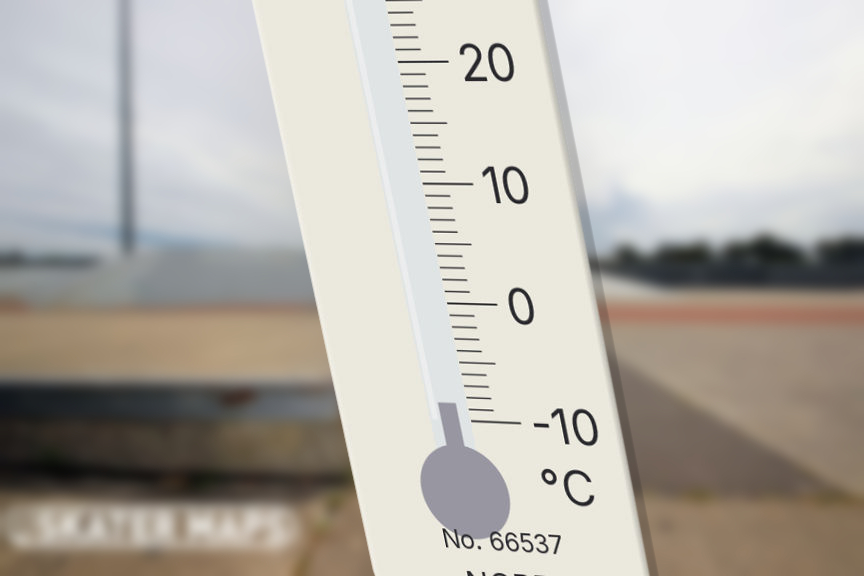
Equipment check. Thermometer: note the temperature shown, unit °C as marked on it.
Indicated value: -8.5 °C
